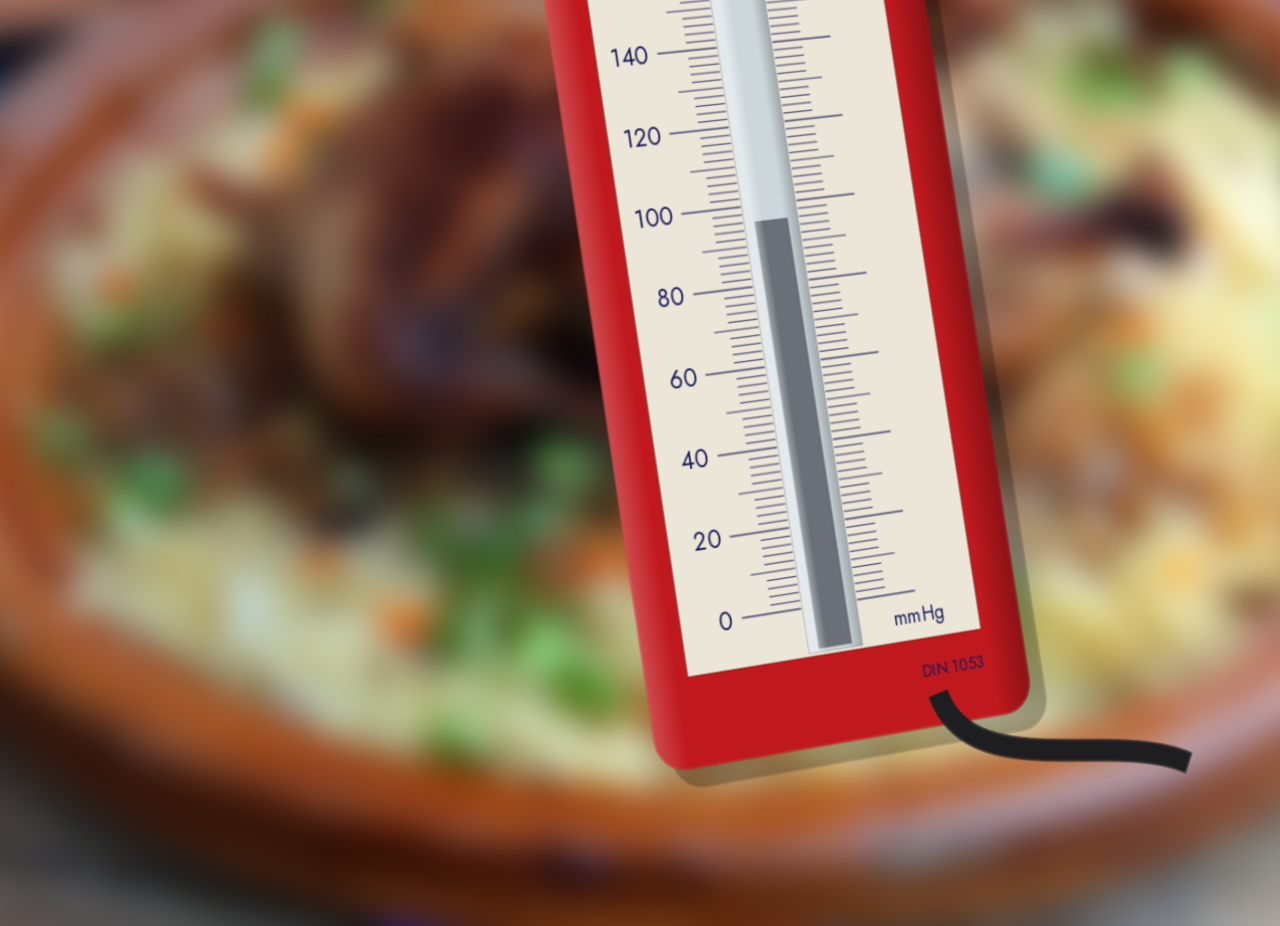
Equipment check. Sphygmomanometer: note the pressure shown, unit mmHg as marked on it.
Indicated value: 96 mmHg
